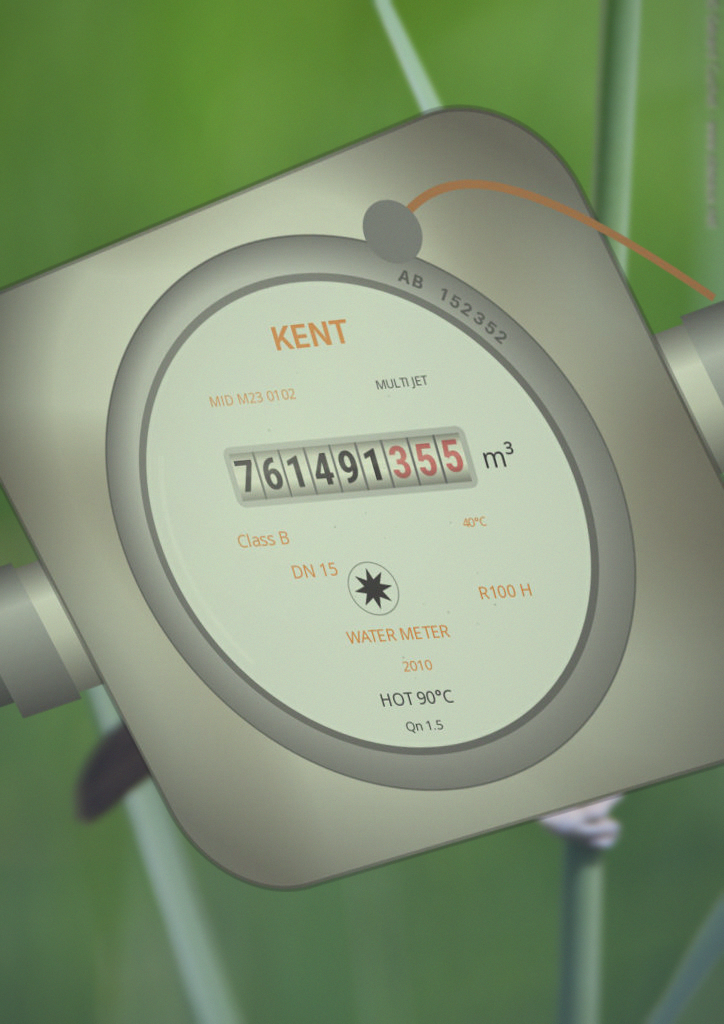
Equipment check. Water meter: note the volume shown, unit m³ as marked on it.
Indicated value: 761491.355 m³
